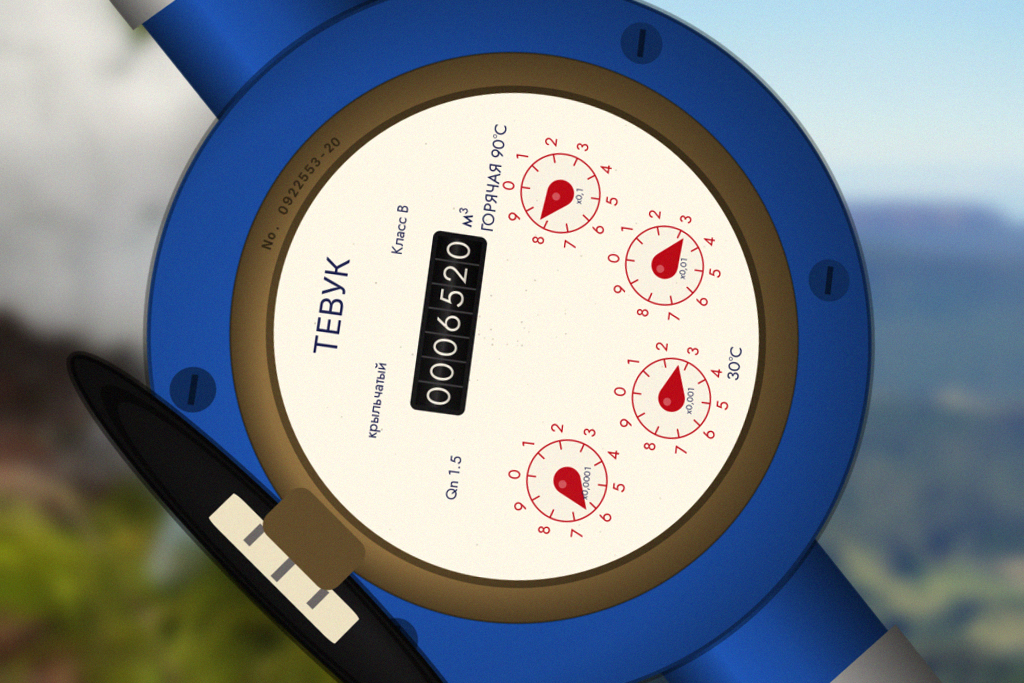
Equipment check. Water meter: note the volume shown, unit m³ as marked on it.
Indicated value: 6520.8326 m³
